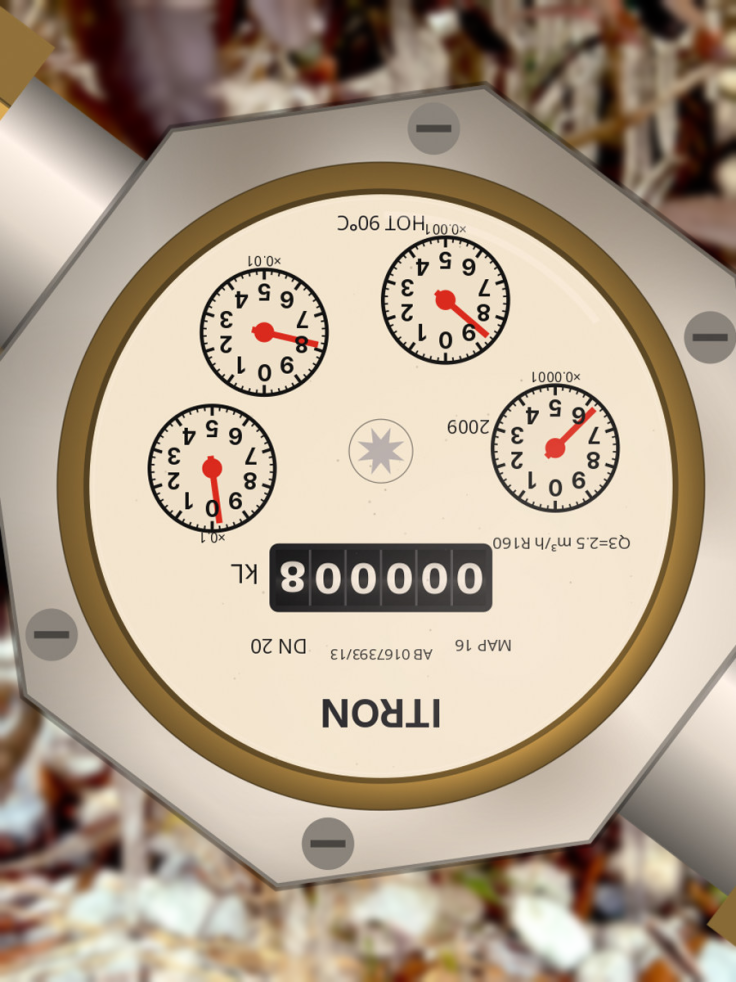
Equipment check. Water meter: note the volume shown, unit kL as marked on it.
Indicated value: 7.9786 kL
